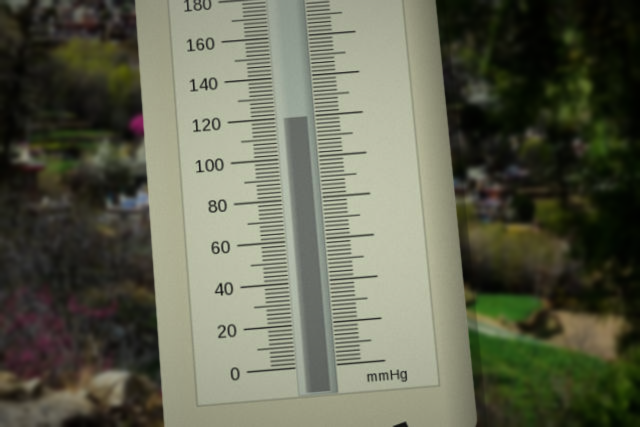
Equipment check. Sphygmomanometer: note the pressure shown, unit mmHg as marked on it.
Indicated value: 120 mmHg
